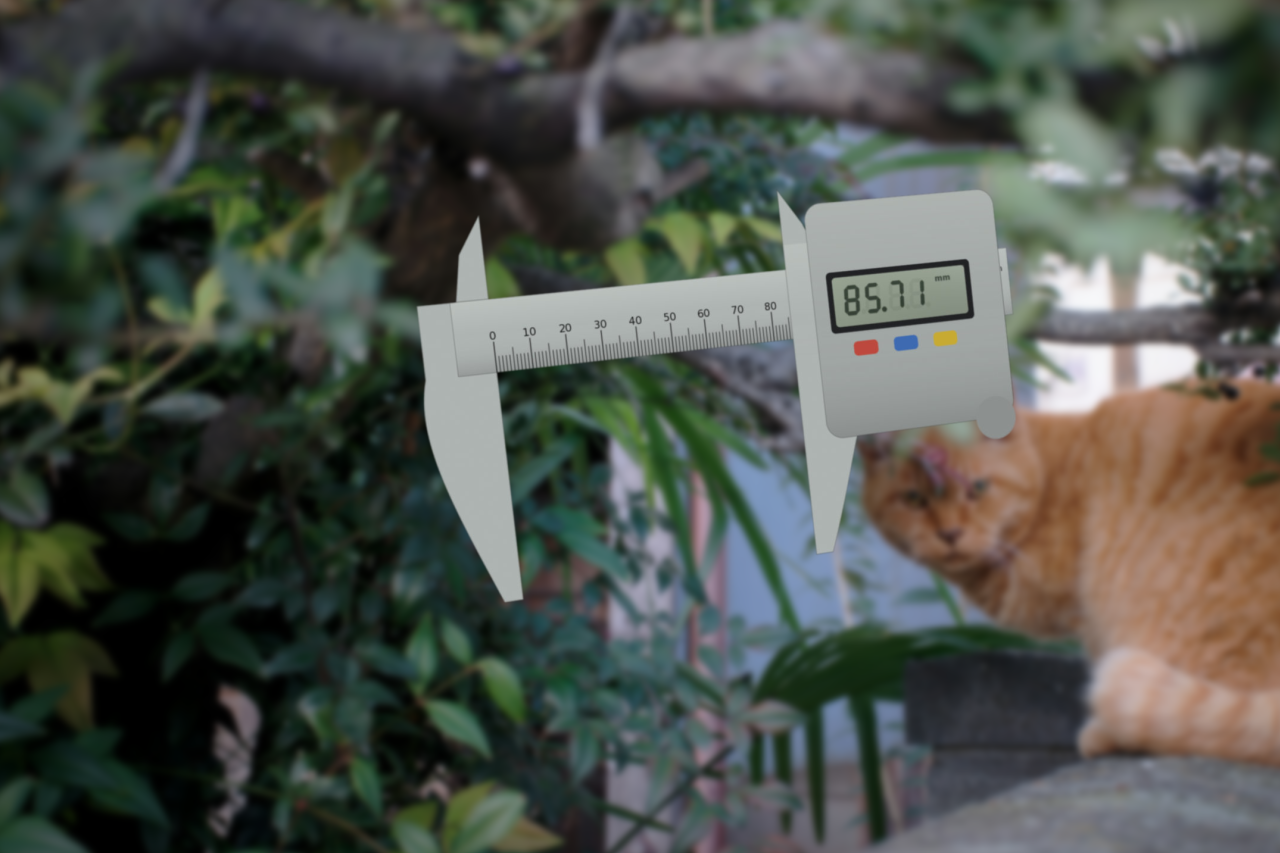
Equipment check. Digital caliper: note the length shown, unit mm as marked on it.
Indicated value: 85.71 mm
